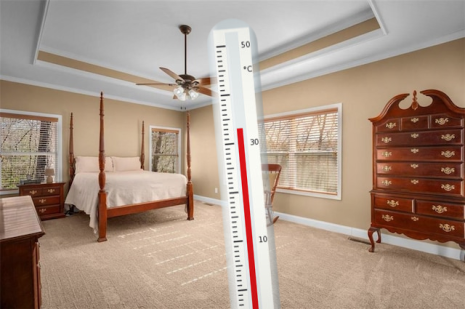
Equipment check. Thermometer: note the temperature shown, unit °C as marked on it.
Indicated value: 33 °C
